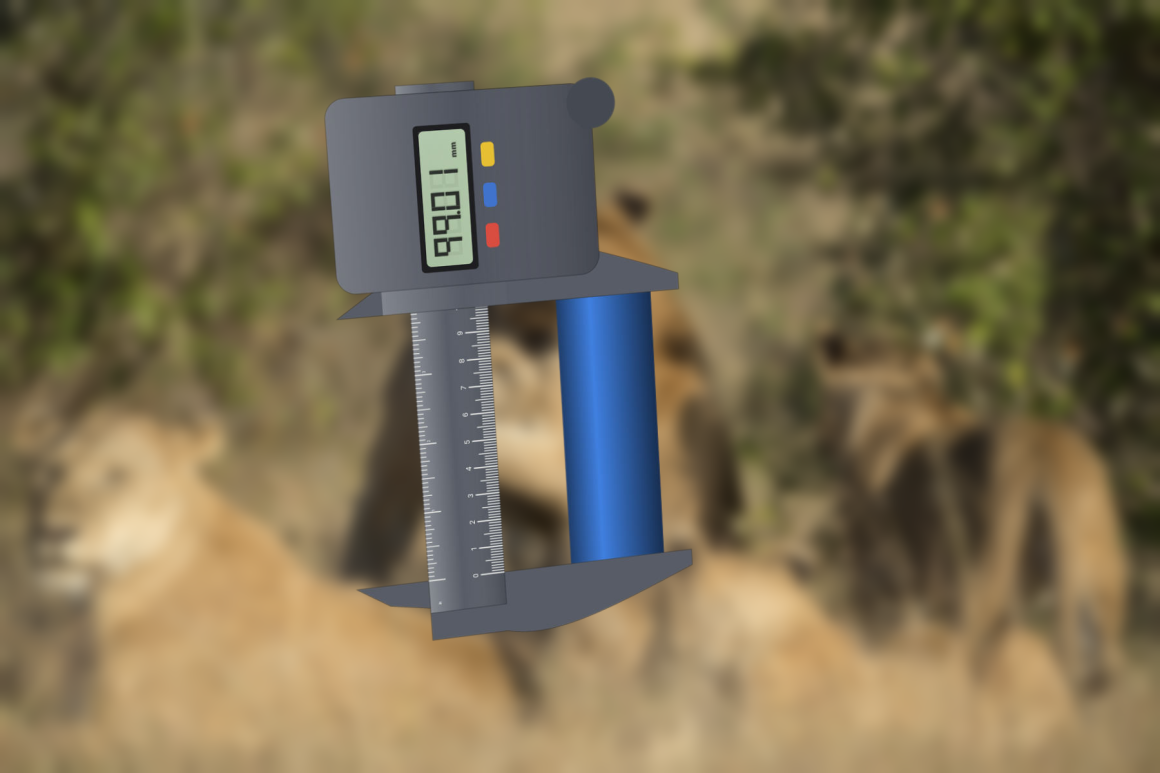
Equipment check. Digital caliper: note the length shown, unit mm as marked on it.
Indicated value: 99.01 mm
